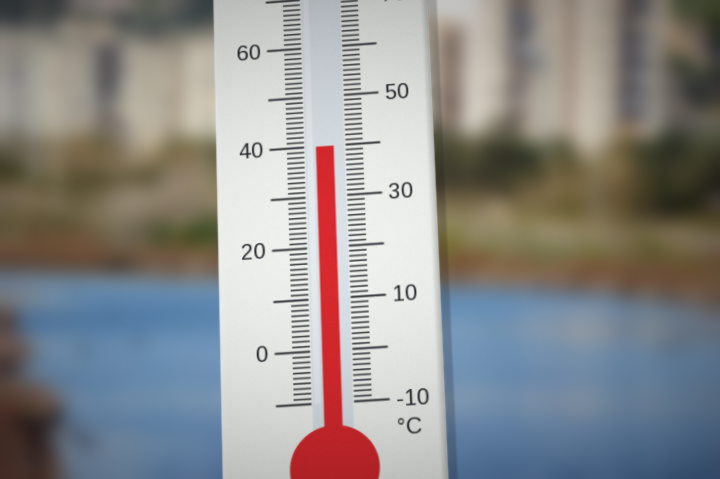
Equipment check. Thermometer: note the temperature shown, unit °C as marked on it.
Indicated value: 40 °C
